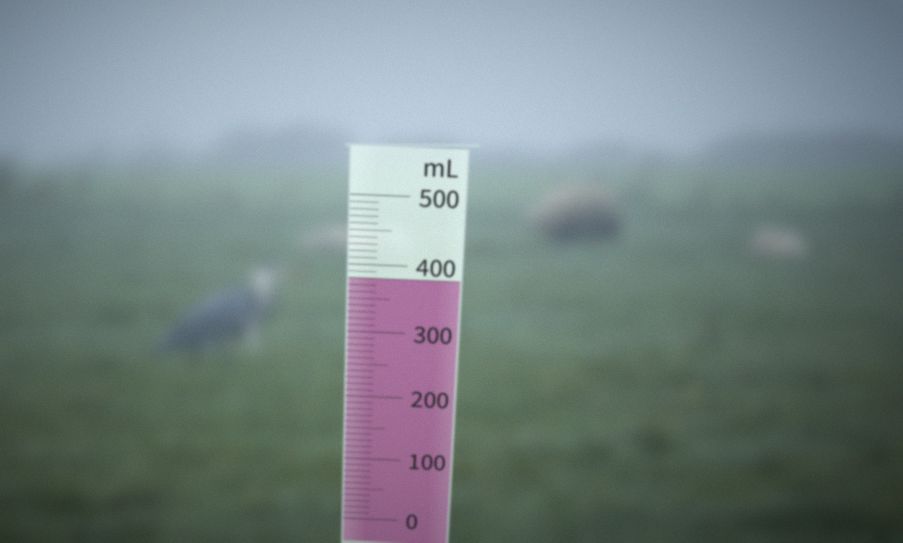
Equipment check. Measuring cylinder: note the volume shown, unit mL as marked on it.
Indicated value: 380 mL
